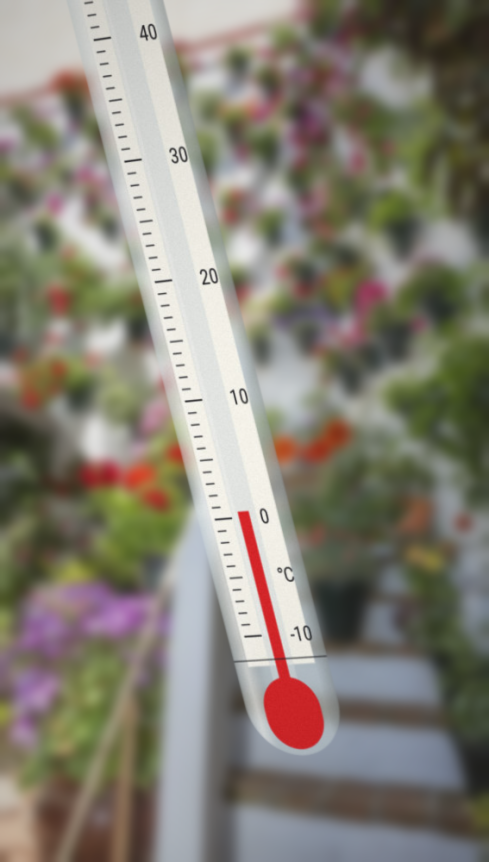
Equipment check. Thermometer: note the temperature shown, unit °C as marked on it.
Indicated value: 0.5 °C
